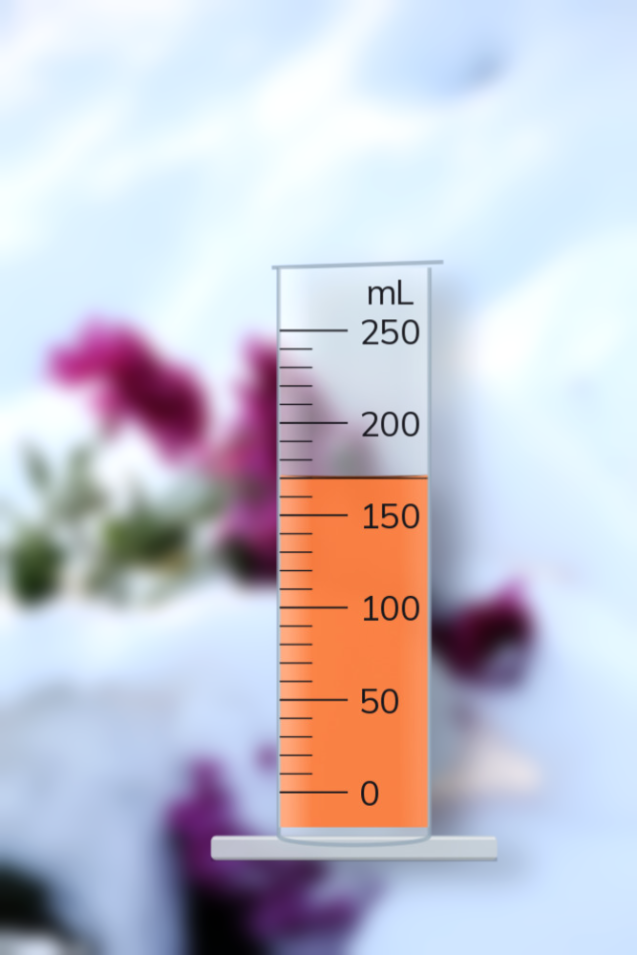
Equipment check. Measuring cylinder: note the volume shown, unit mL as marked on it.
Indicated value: 170 mL
